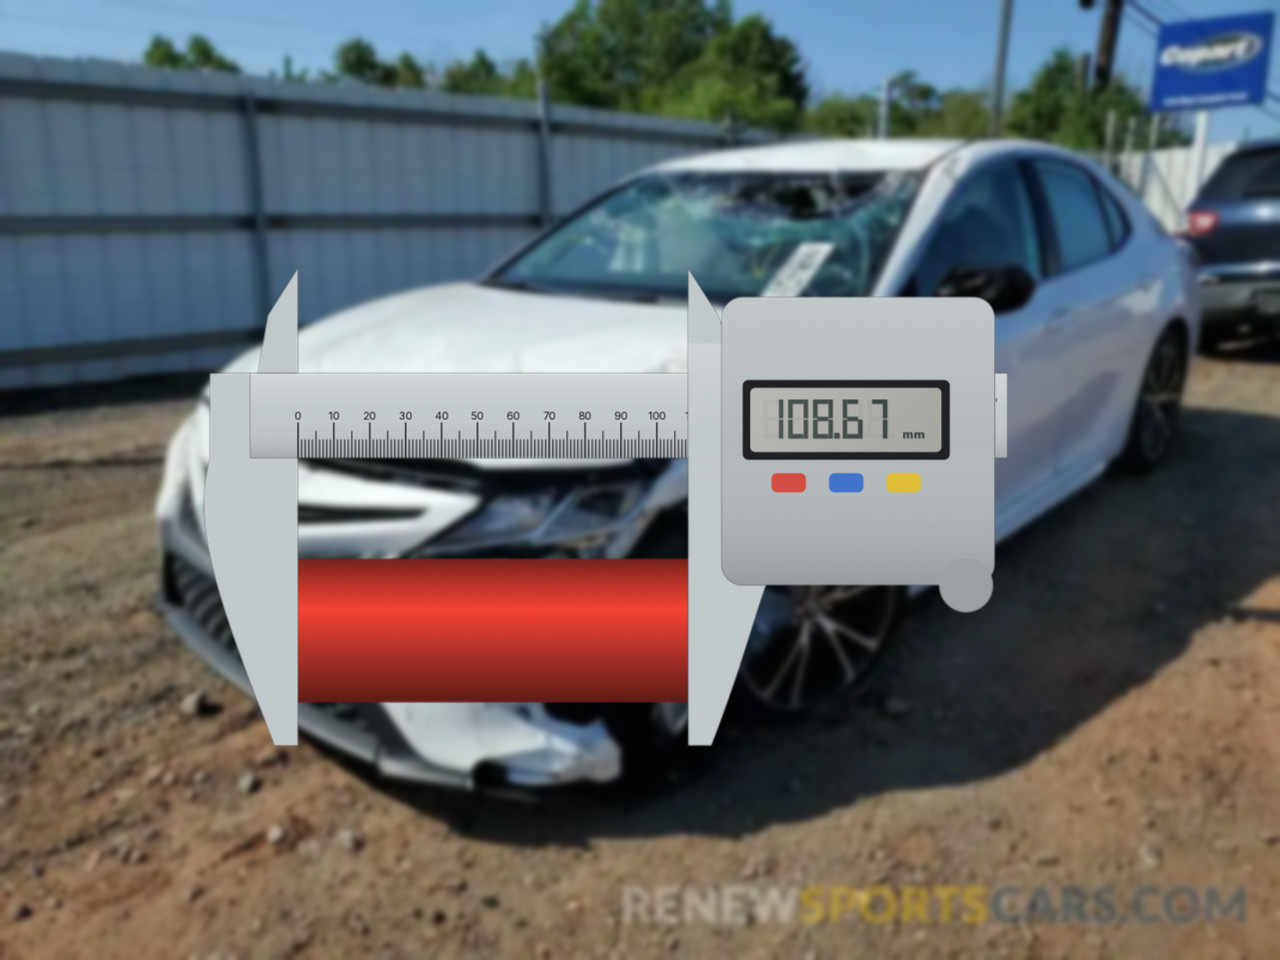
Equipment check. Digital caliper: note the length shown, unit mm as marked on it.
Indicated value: 108.67 mm
